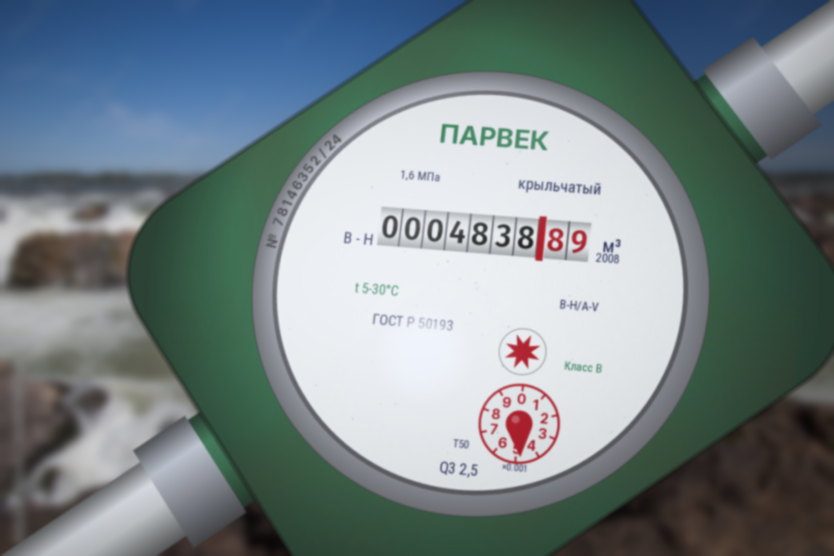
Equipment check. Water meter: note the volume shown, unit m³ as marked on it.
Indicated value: 4838.894 m³
